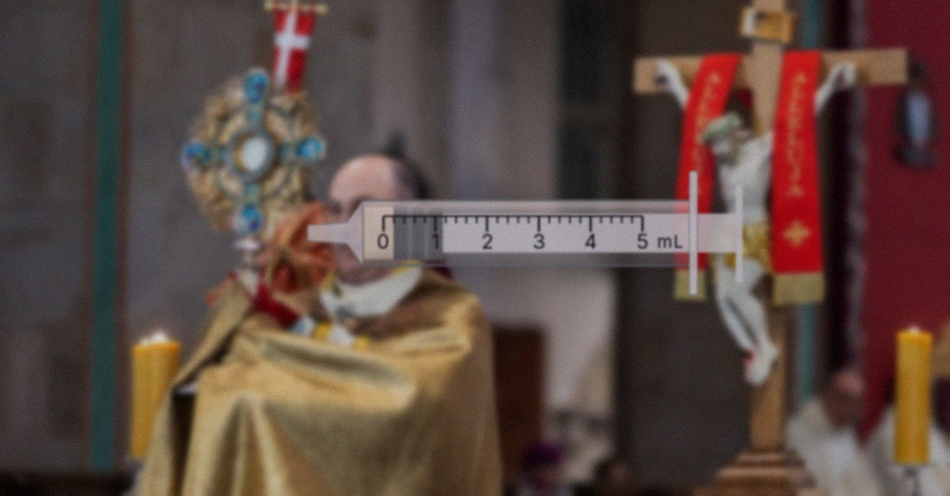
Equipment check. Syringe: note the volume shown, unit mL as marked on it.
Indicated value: 0.2 mL
